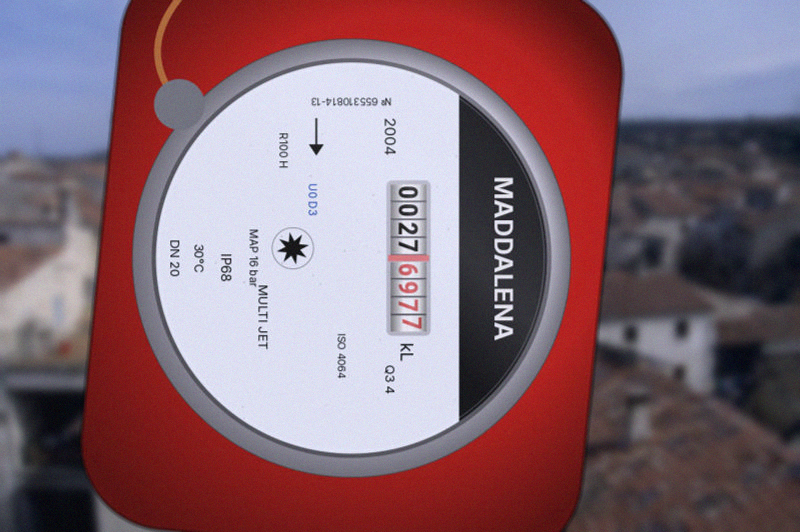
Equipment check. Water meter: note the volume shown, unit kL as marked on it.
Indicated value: 27.6977 kL
